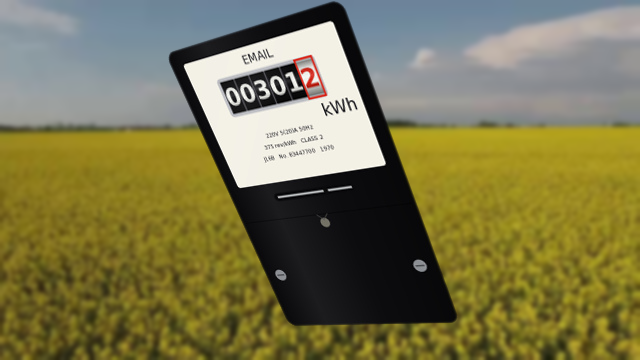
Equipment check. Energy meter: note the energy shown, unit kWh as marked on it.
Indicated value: 301.2 kWh
